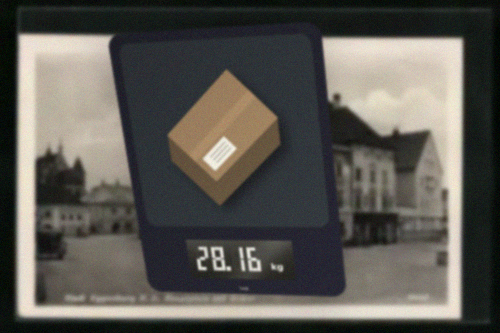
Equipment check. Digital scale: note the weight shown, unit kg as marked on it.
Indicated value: 28.16 kg
